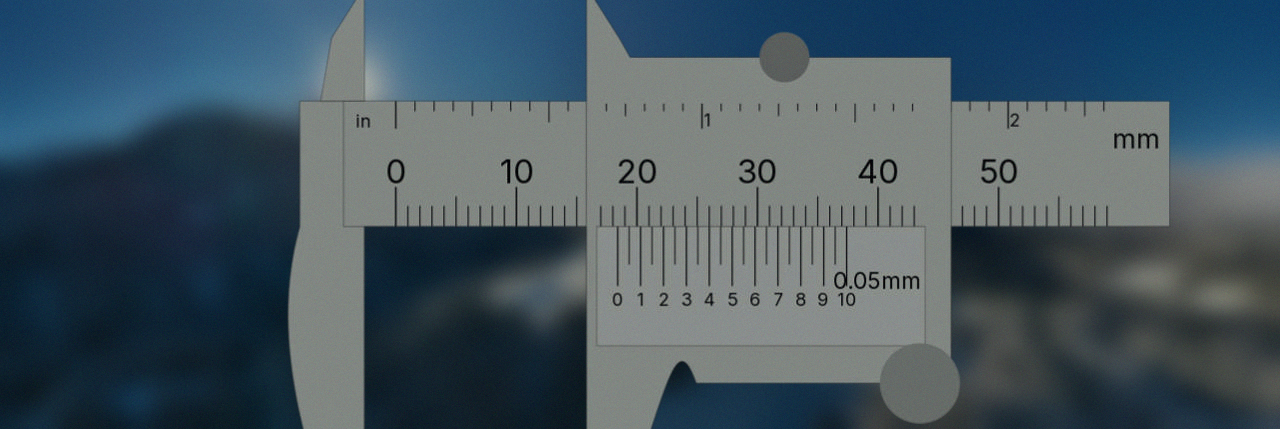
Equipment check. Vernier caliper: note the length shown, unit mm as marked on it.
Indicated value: 18.4 mm
